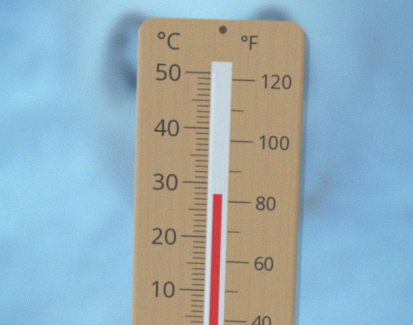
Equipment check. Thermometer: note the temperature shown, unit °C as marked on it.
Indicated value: 28 °C
